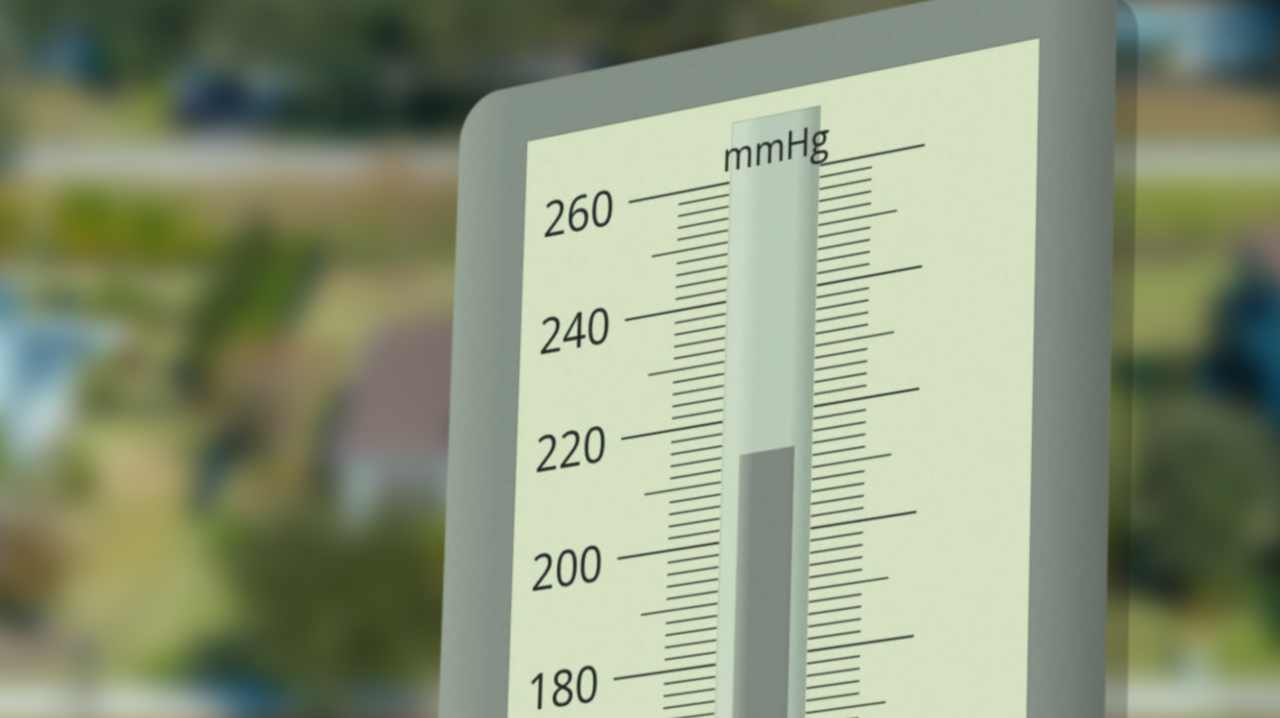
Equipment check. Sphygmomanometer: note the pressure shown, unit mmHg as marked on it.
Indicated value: 214 mmHg
